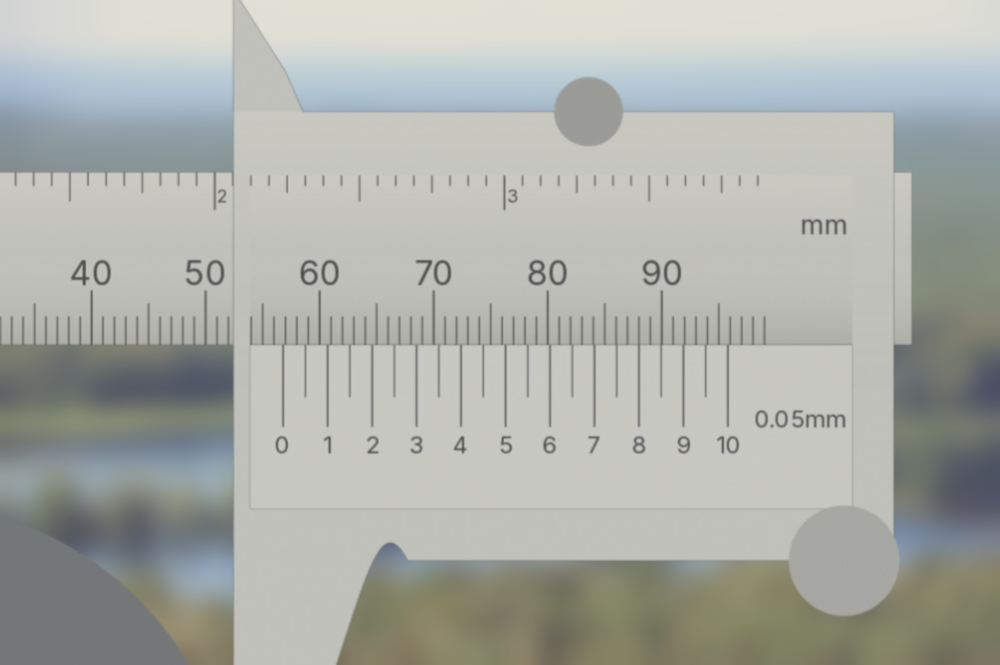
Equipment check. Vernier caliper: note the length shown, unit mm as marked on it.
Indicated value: 56.8 mm
